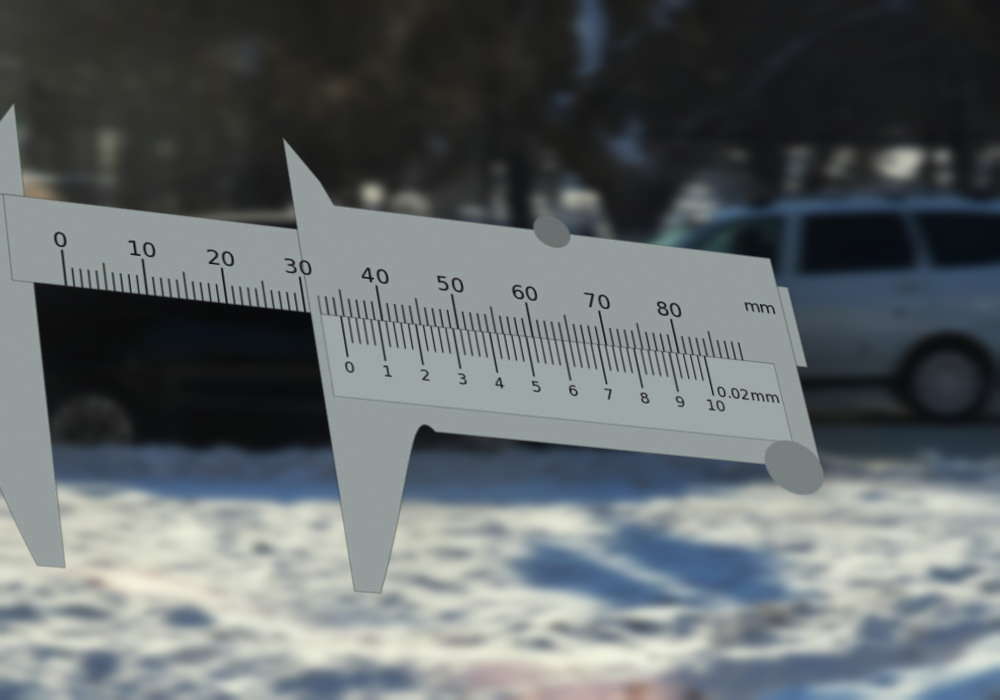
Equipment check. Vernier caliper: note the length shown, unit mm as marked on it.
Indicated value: 34.6 mm
